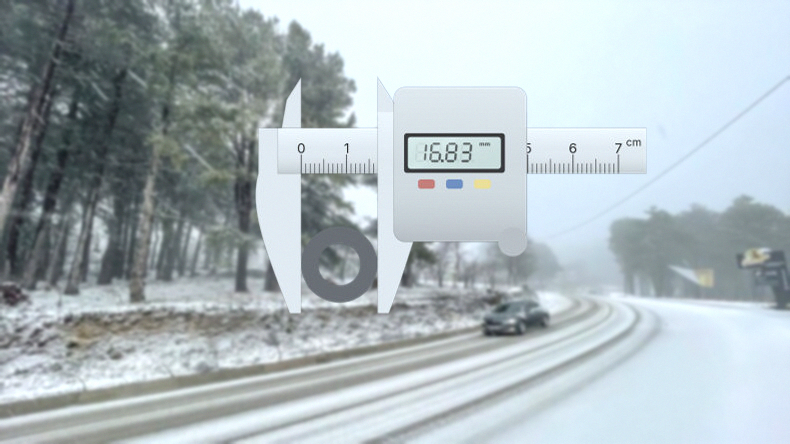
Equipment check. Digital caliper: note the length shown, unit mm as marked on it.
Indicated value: 16.83 mm
